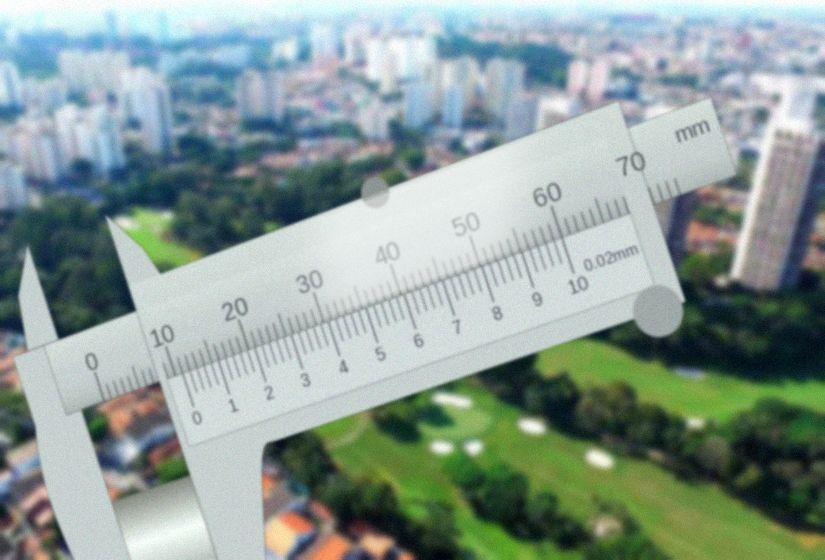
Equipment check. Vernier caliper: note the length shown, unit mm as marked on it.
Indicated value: 11.0 mm
